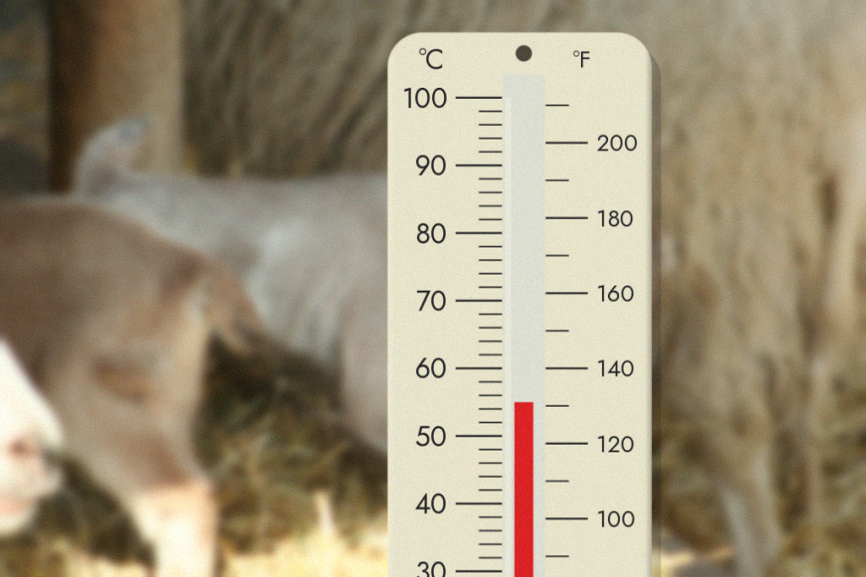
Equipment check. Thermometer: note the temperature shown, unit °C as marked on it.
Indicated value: 55 °C
